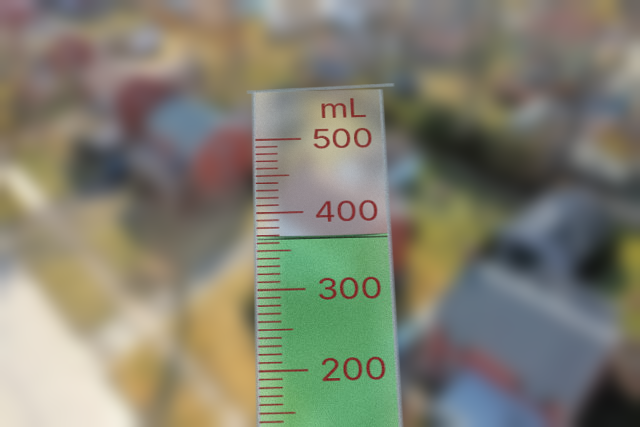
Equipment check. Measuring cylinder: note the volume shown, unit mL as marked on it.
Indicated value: 365 mL
